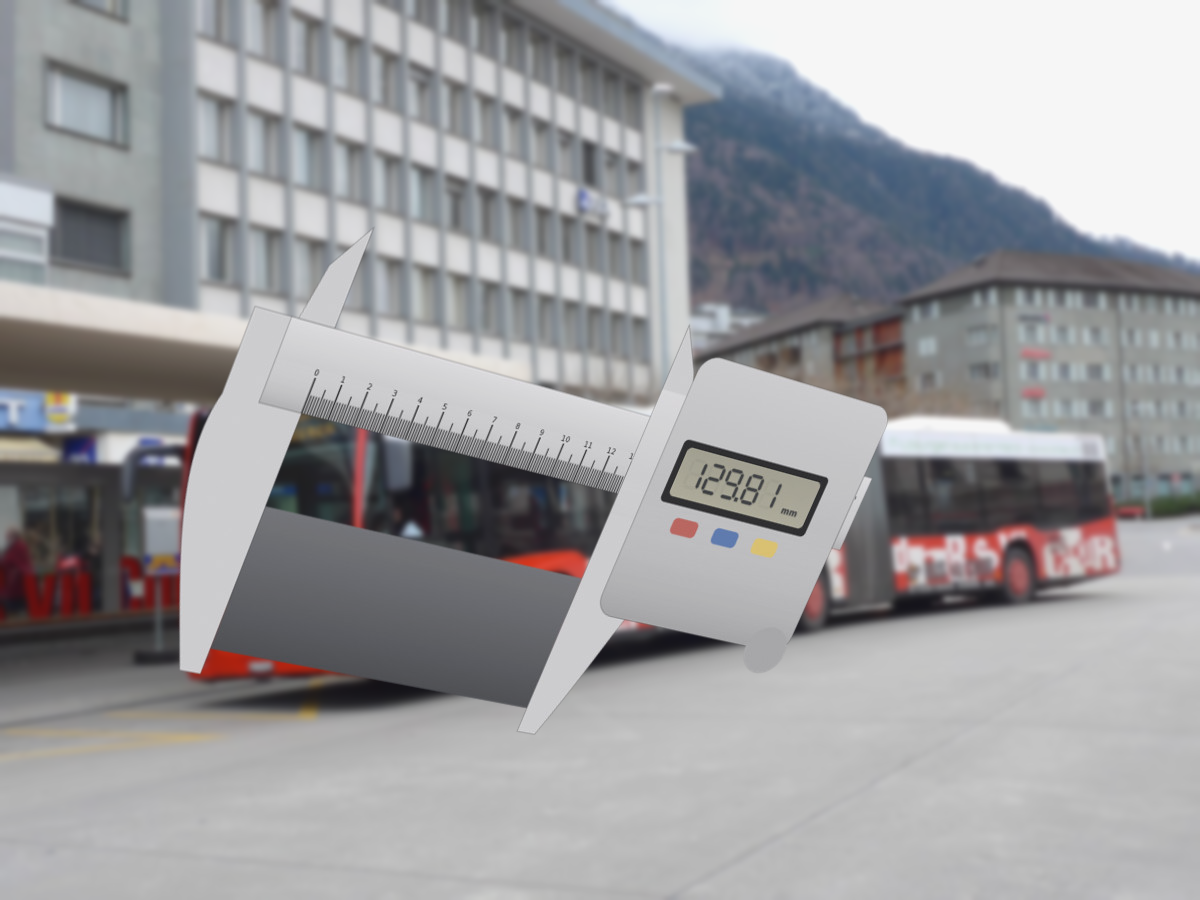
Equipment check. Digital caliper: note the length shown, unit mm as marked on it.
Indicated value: 129.81 mm
